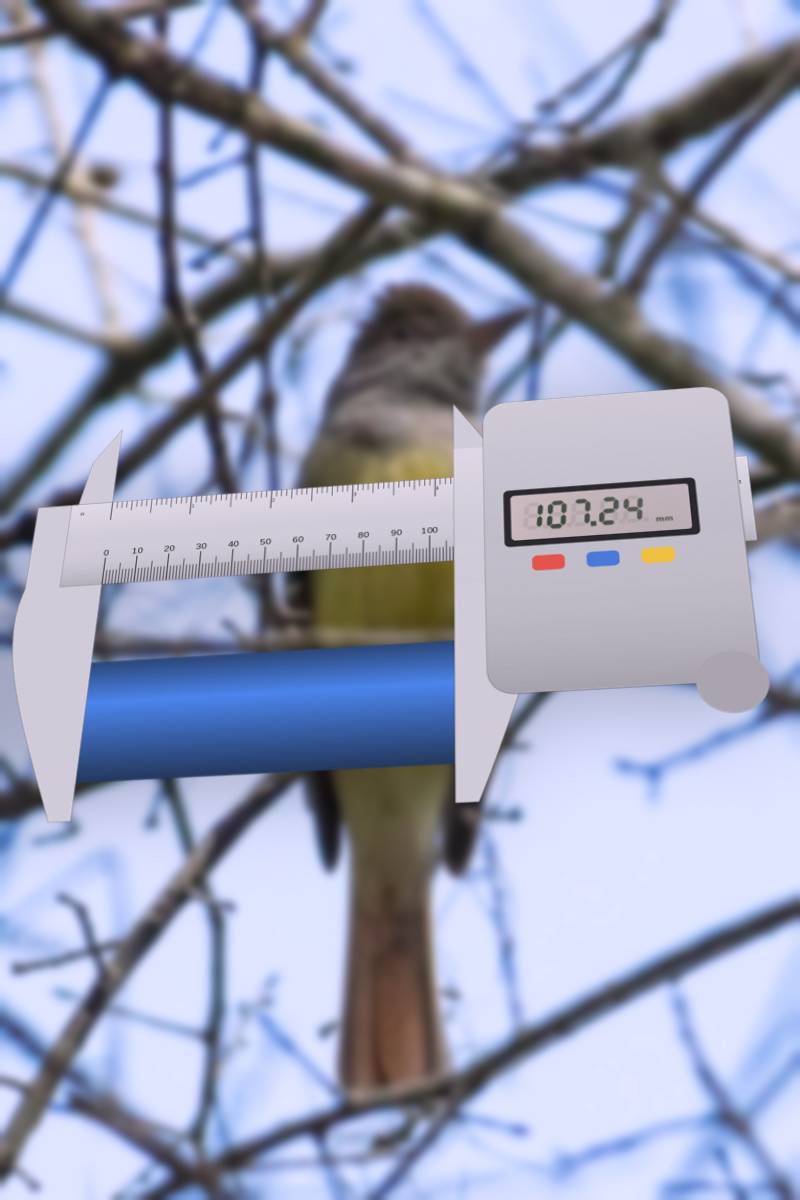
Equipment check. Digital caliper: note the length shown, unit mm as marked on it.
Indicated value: 107.24 mm
